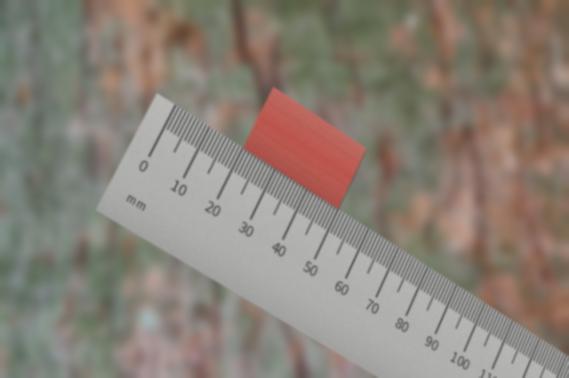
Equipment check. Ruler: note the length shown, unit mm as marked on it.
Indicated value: 30 mm
